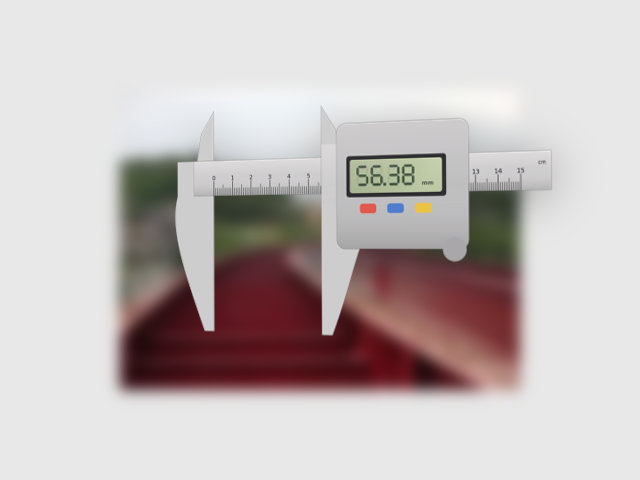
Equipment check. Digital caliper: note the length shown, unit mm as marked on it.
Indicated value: 56.38 mm
